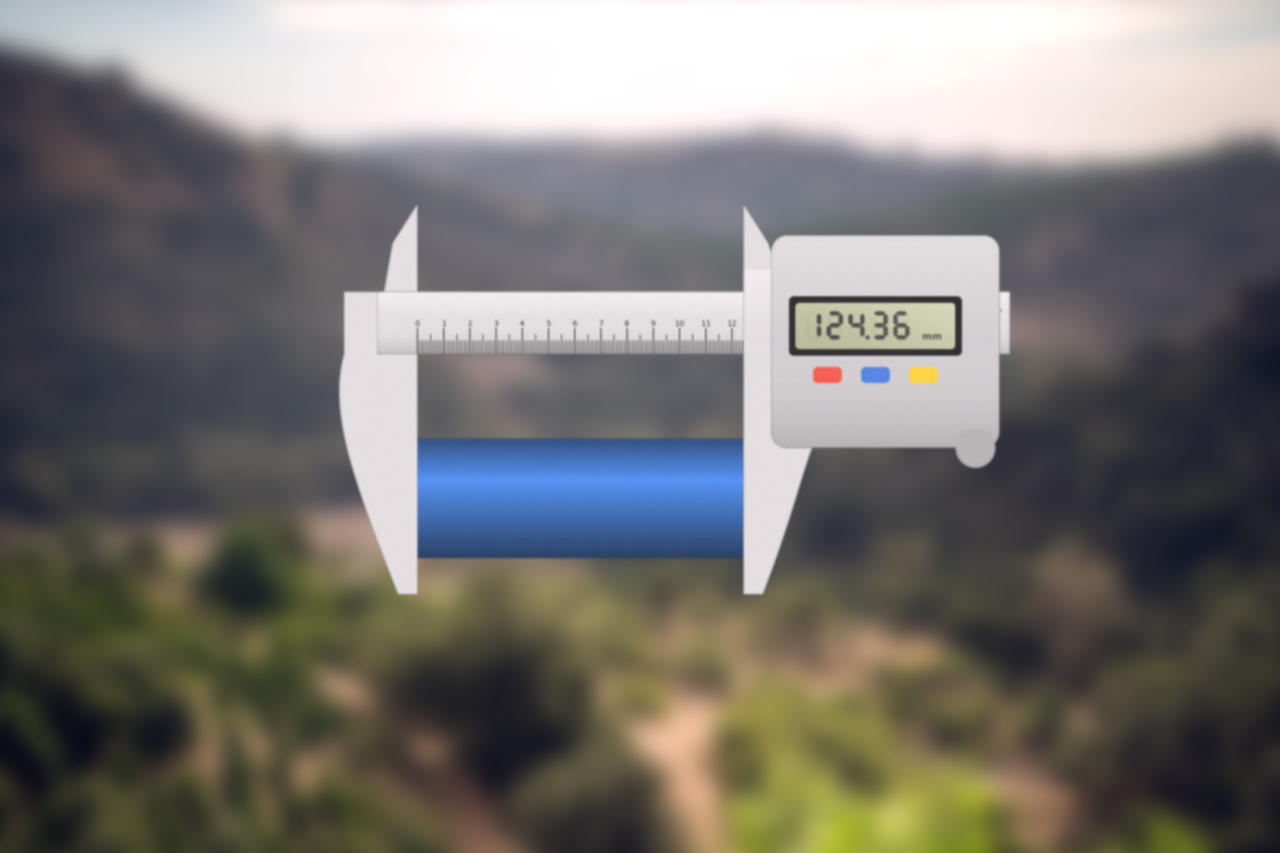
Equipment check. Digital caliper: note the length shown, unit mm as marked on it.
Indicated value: 124.36 mm
